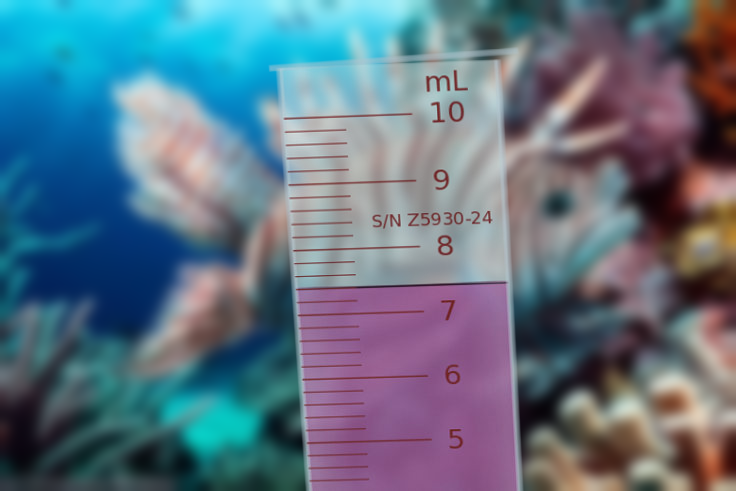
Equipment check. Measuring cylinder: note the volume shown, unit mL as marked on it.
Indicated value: 7.4 mL
